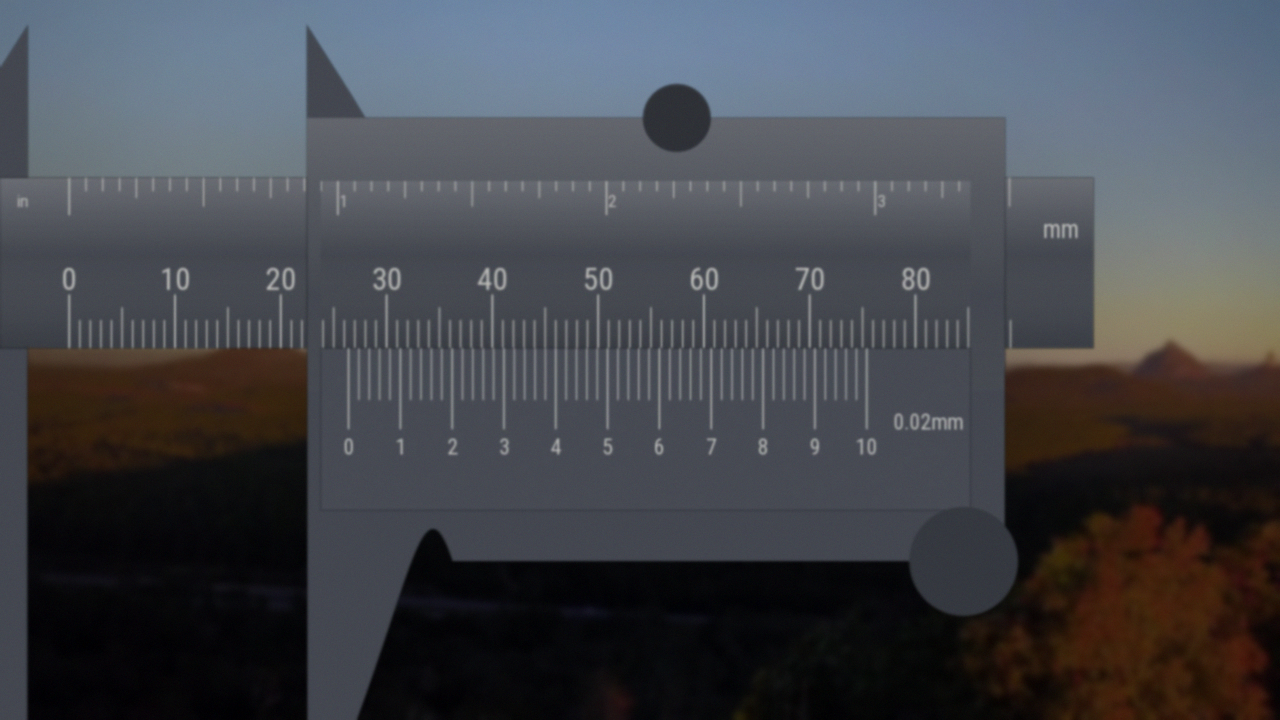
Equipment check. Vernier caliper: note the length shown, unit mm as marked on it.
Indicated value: 26.4 mm
